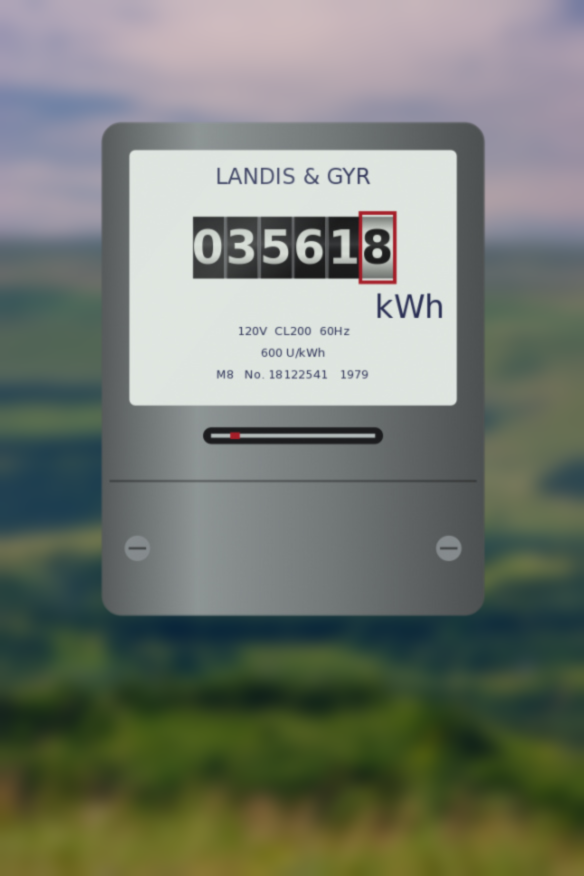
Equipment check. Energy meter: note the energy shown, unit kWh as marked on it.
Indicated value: 3561.8 kWh
